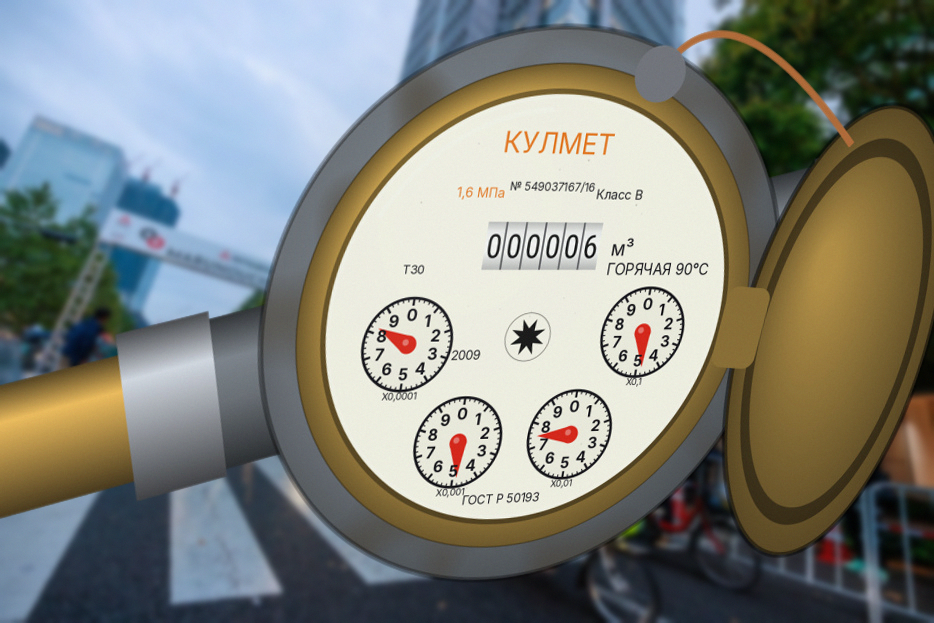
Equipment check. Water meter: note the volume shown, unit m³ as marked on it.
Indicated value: 6.4748 m³
